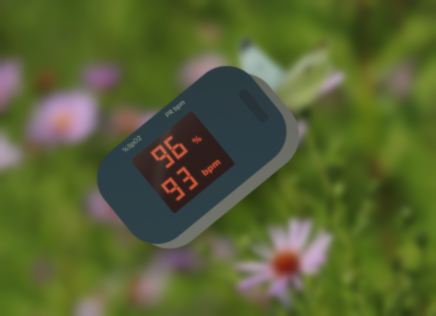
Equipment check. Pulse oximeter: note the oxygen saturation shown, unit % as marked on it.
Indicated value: 96 %
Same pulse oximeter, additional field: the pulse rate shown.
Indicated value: 93 bpm
